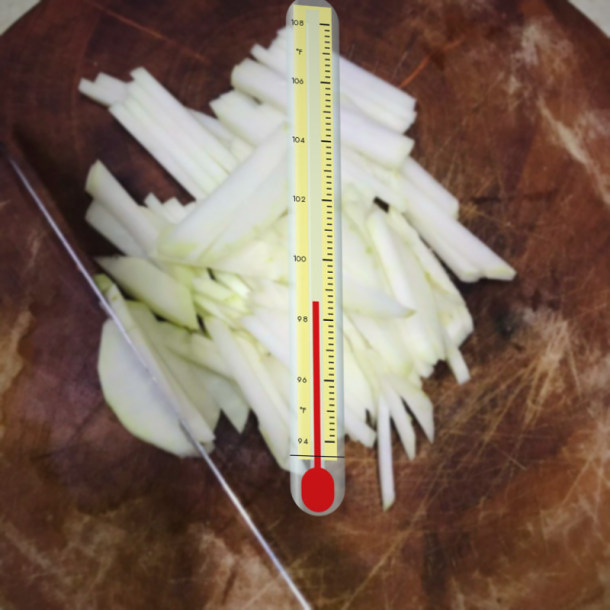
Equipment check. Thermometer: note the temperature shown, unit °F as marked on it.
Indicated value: 98.6 °F
